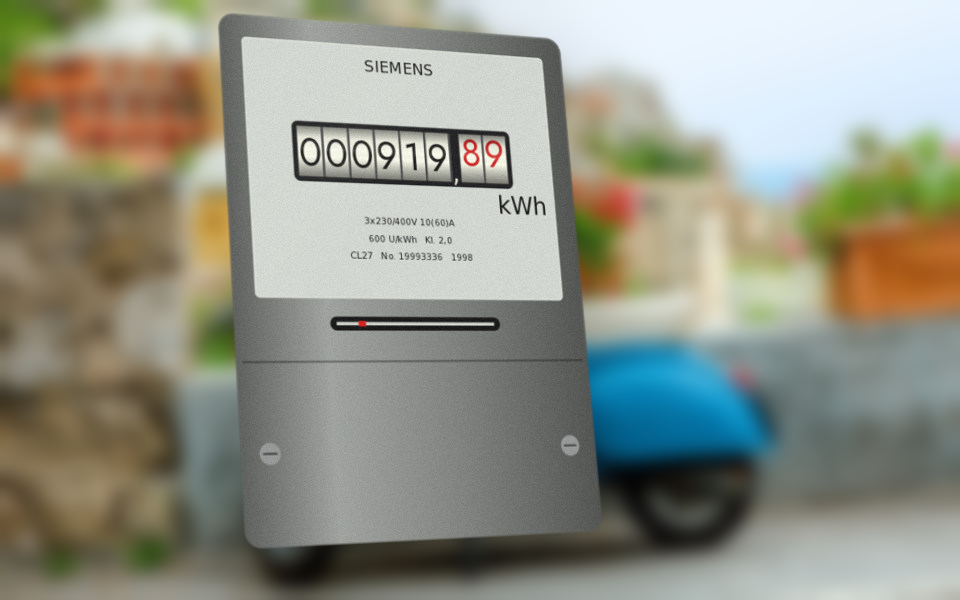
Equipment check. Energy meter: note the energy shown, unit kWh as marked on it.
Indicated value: 919.89 kWh
